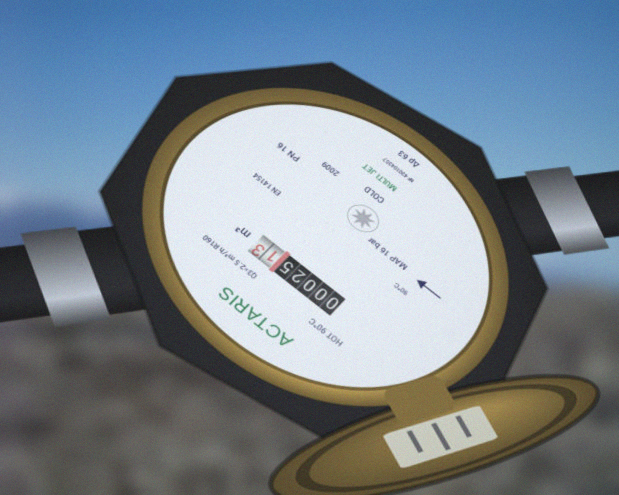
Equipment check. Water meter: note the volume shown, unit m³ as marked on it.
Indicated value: 25.13 m³
